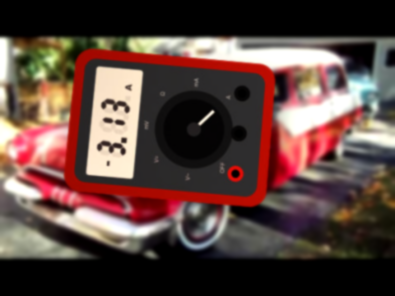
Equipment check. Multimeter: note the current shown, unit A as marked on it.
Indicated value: -3.13 A
